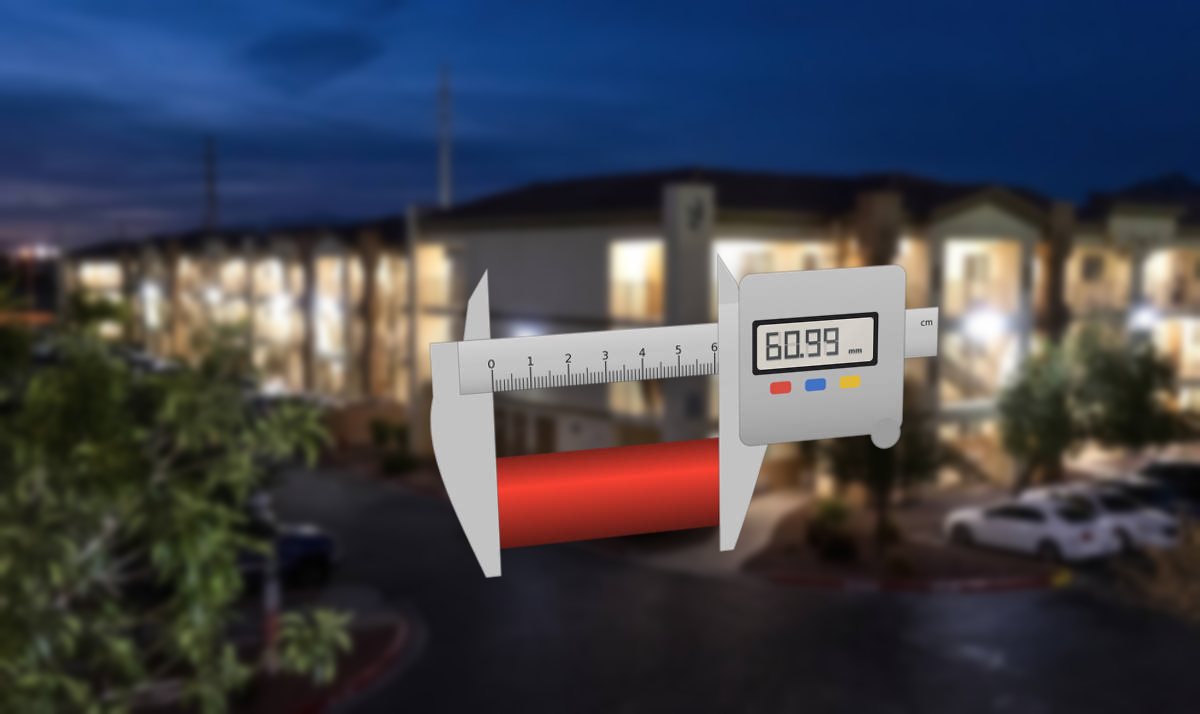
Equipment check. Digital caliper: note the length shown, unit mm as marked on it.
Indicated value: 60.99 mm
